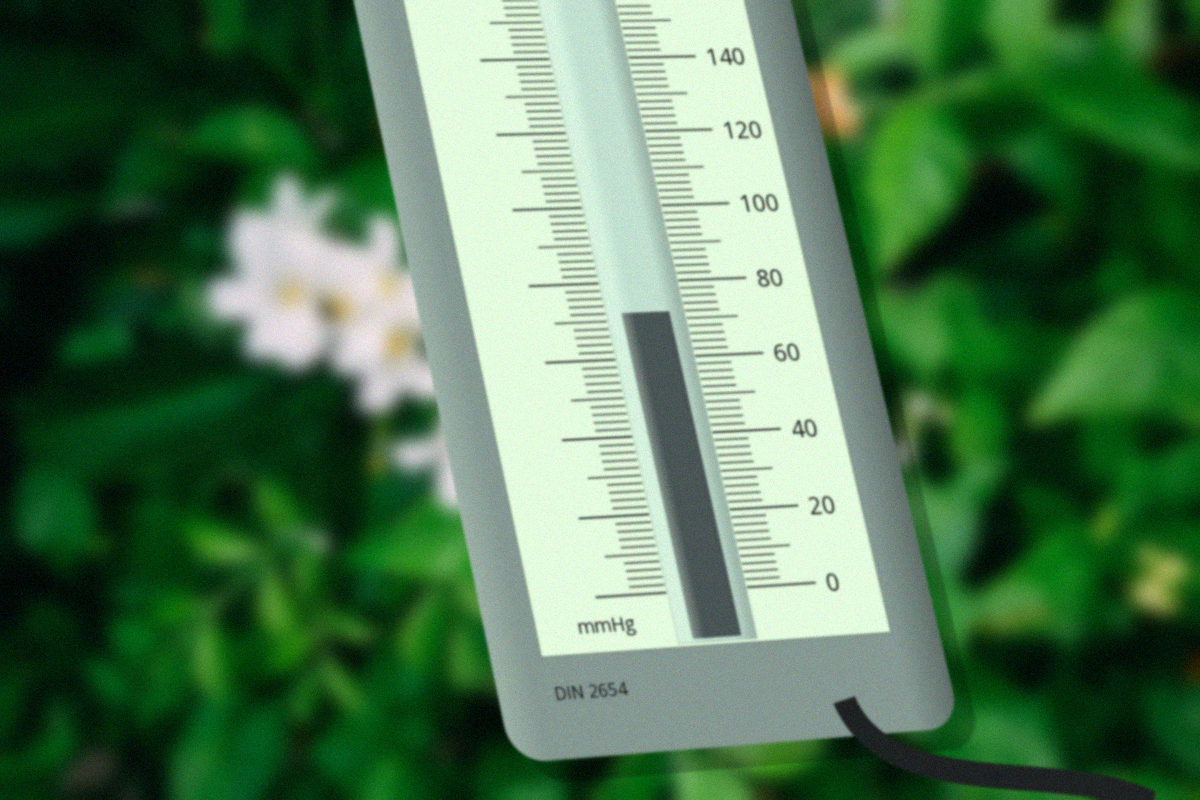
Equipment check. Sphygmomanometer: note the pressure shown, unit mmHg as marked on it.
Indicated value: 72 mmHg
